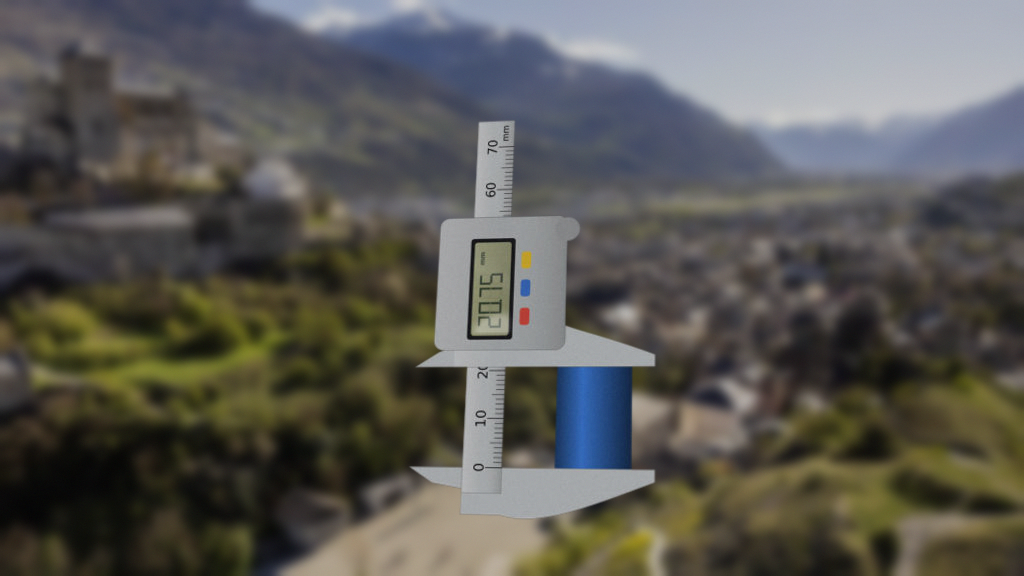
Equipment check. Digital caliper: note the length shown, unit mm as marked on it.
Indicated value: 20.75 mm
